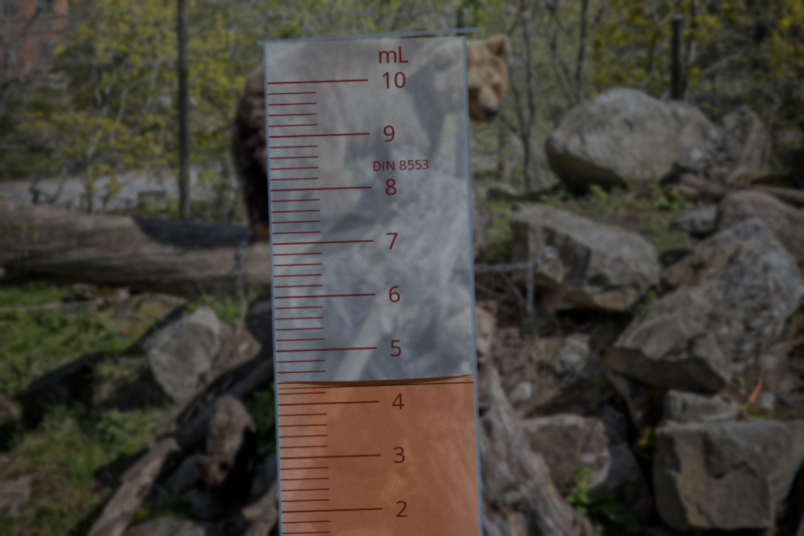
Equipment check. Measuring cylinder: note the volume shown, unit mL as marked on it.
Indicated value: 4.3 mL
